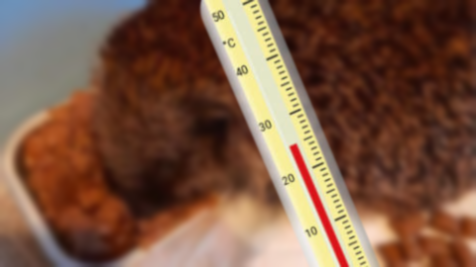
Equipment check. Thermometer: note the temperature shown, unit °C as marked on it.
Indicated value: 25 °C
